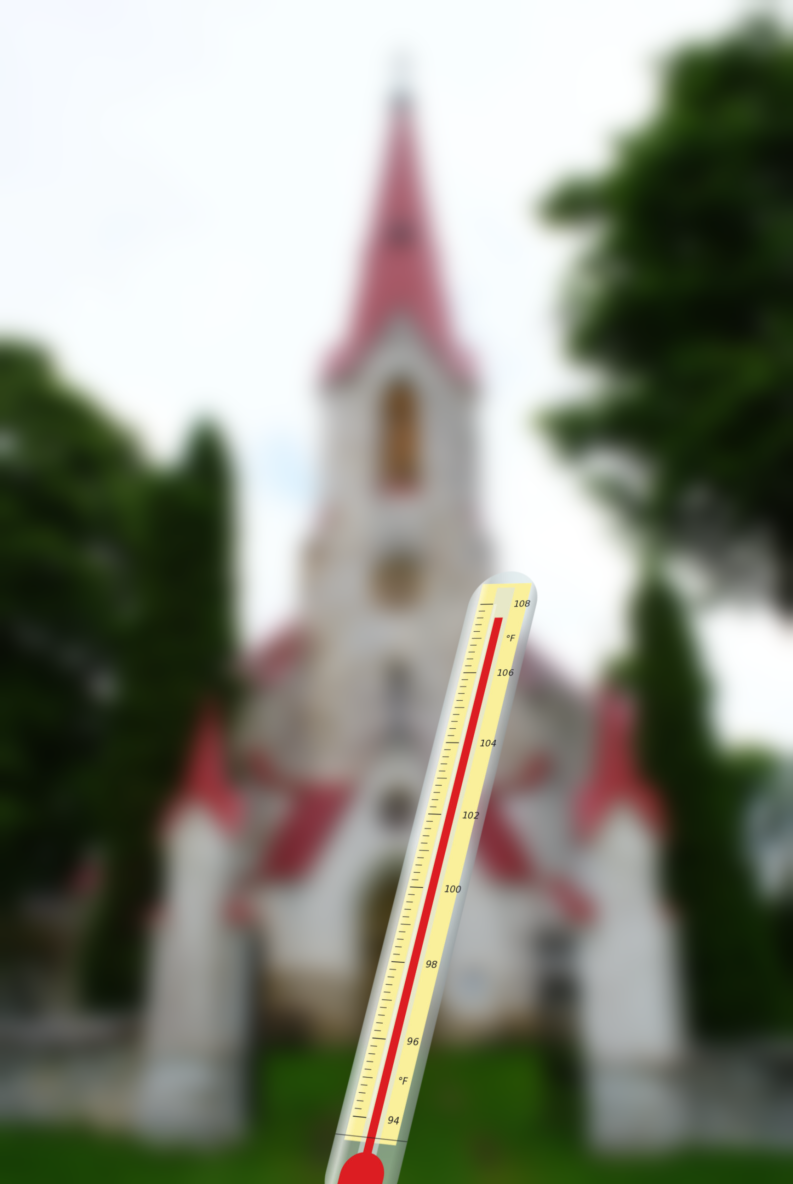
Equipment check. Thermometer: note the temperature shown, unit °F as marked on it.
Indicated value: 107.6 °F
